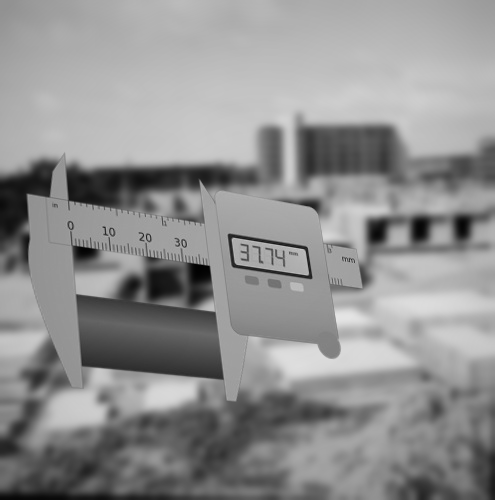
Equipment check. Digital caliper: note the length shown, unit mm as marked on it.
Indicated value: 37.74 mm
